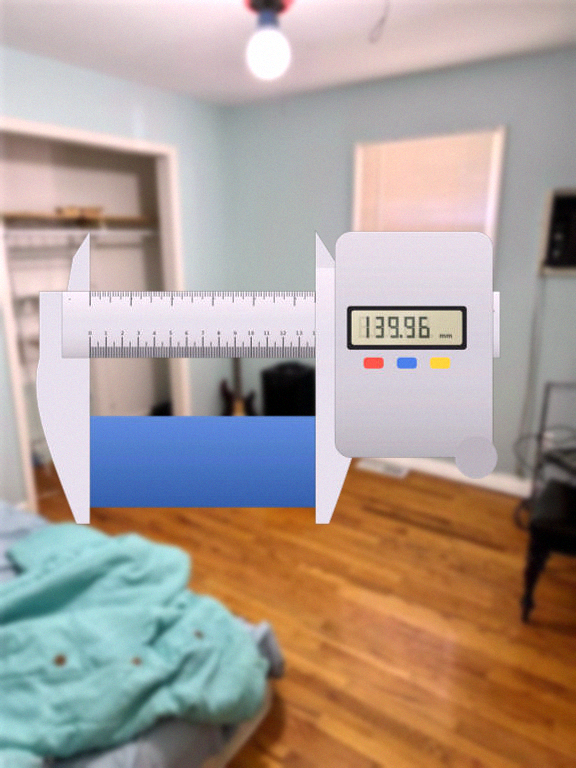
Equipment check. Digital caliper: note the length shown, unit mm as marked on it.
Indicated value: 139.96 mm
